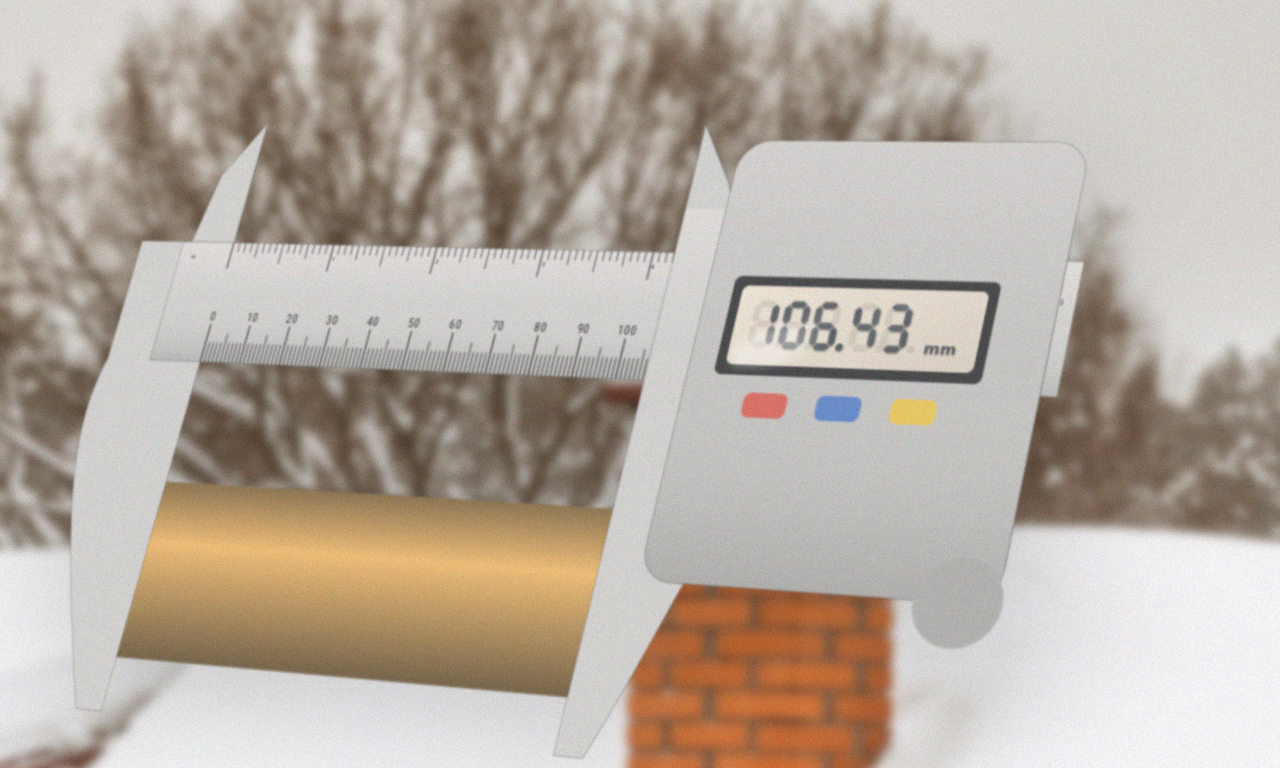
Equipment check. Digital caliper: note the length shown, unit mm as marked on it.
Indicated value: 106.43 mm
